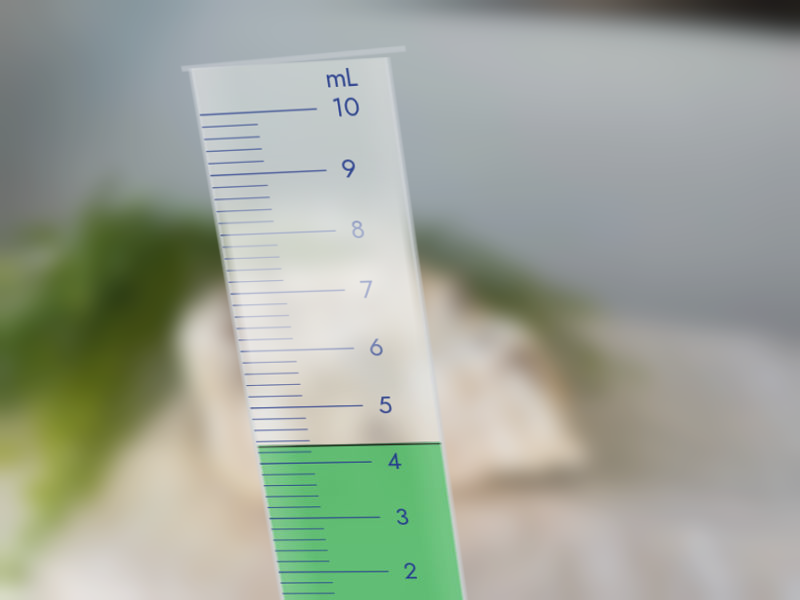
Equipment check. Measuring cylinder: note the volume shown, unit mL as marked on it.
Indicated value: 4.3 mL
